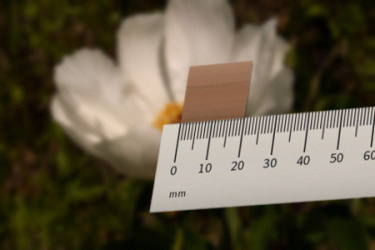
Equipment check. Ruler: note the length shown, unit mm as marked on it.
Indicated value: 20 mm
